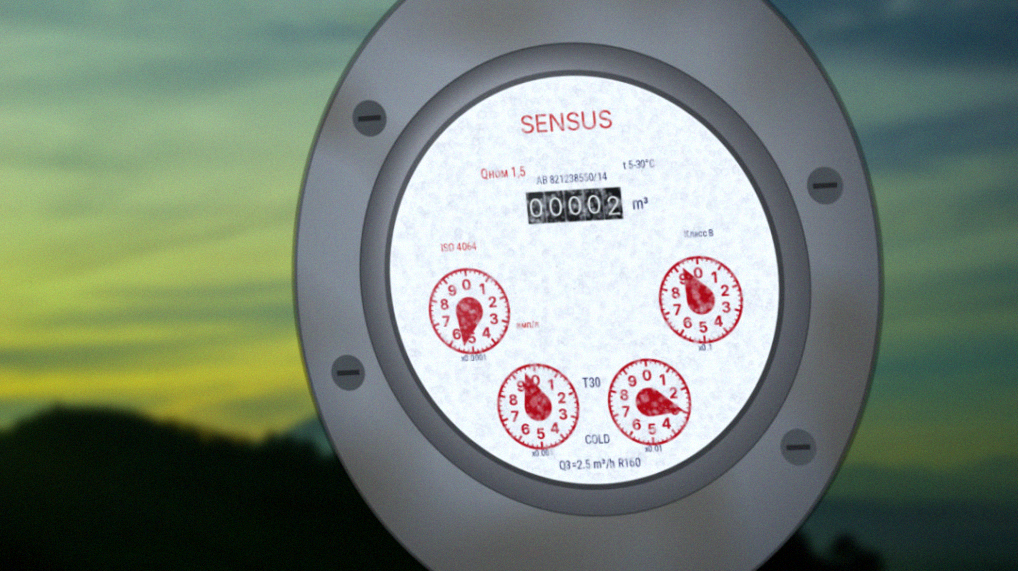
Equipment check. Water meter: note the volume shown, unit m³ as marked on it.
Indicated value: 1.9295 m³
